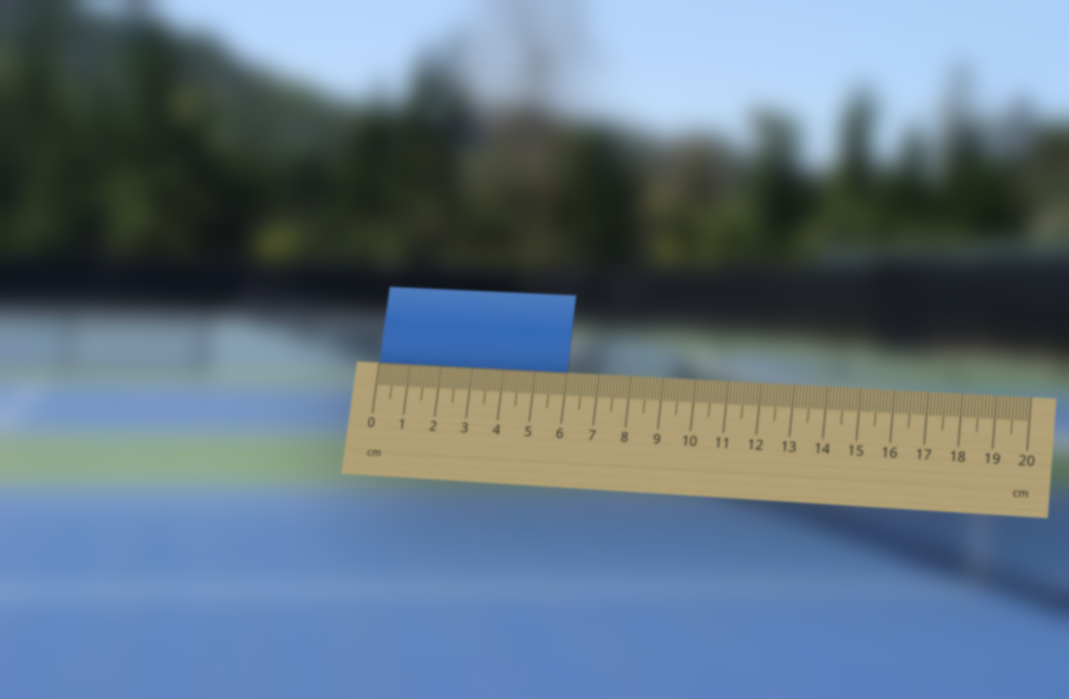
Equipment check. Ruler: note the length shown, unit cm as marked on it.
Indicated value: 6 cm
